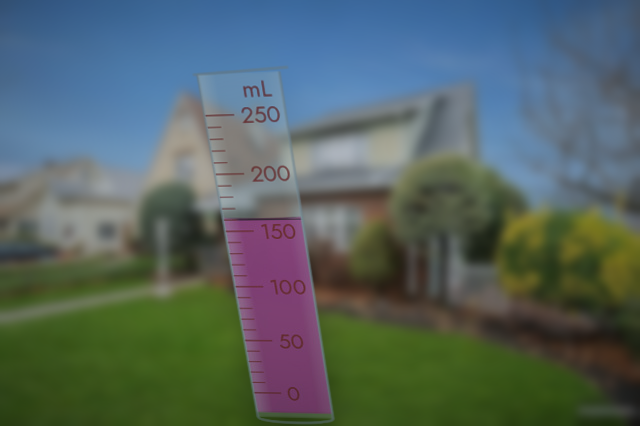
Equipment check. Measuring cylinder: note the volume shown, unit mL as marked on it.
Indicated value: 160 mL
